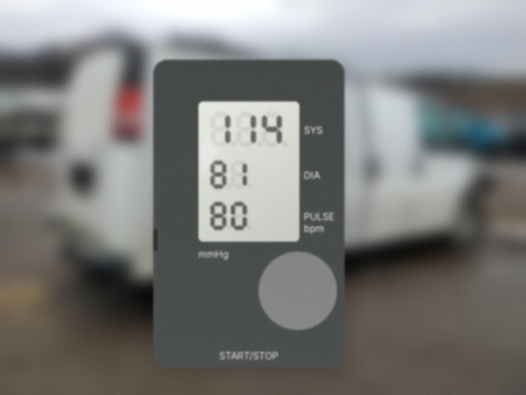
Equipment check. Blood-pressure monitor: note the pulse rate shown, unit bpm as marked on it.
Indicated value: 80 bpm
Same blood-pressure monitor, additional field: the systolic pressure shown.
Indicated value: 114 mmHg
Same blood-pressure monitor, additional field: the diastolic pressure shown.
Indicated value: 81 mmHg
